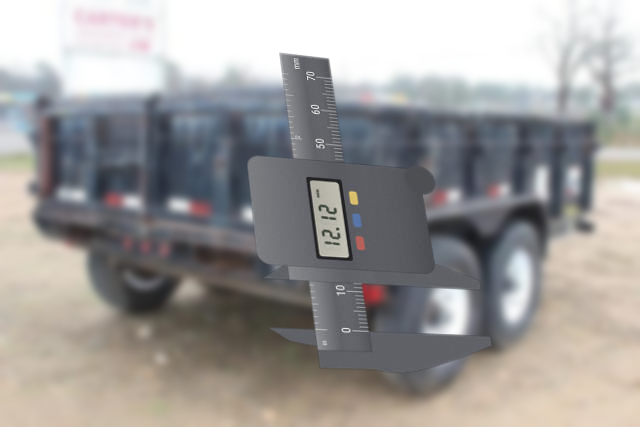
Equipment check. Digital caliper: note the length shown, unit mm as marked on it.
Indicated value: 12.12 mm
